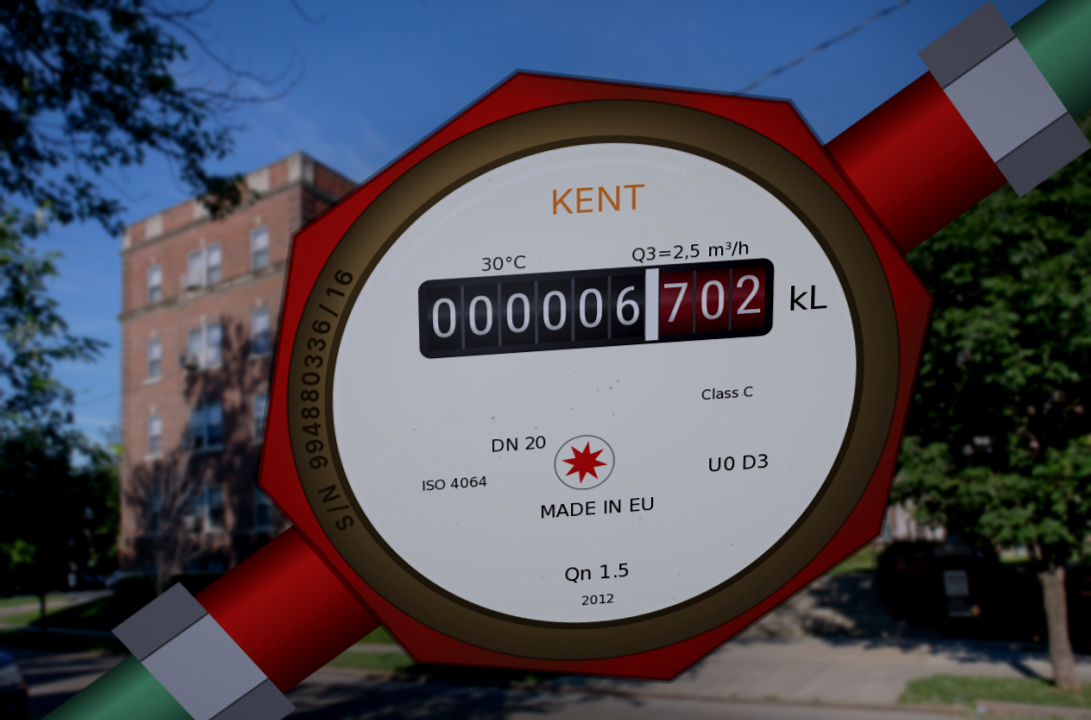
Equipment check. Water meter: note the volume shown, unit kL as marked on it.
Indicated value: 6.702 kL
